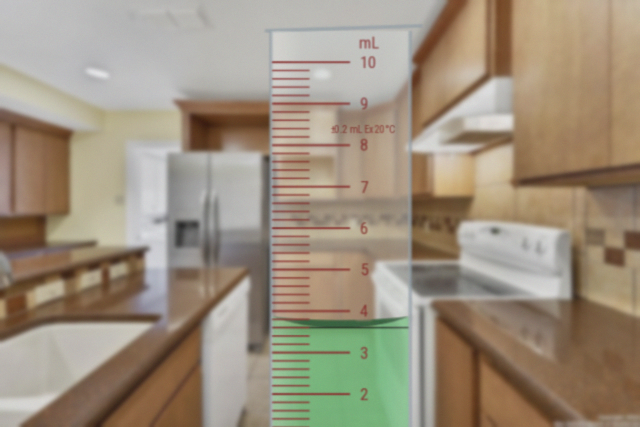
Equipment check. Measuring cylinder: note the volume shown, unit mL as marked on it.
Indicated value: 3.6 mL
